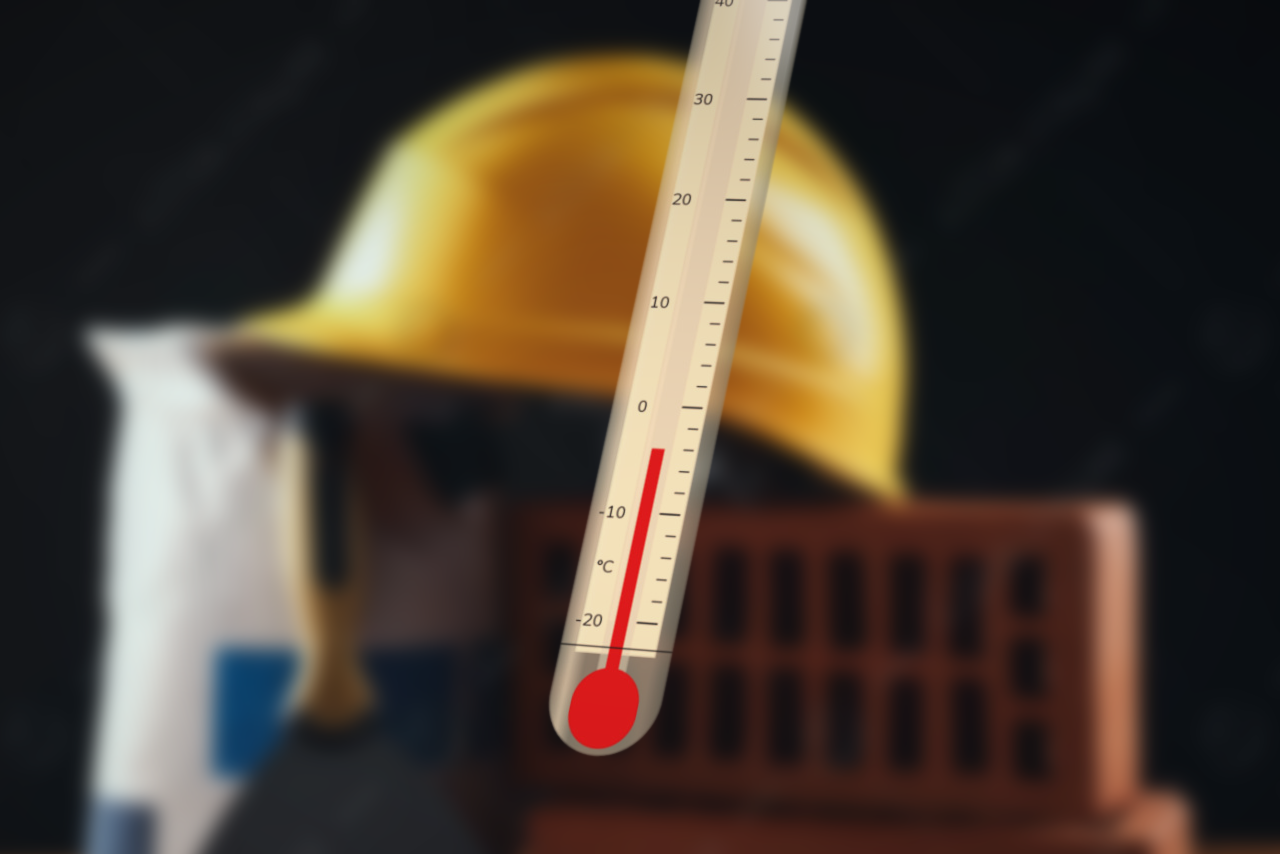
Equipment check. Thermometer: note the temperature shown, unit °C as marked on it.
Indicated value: -4 °C
